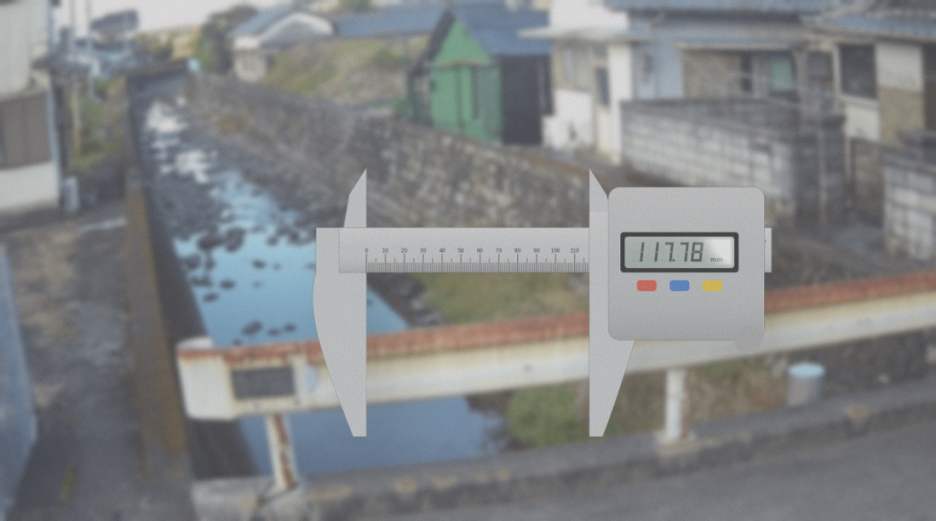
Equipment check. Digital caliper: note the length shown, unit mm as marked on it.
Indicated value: 117.78 mm
